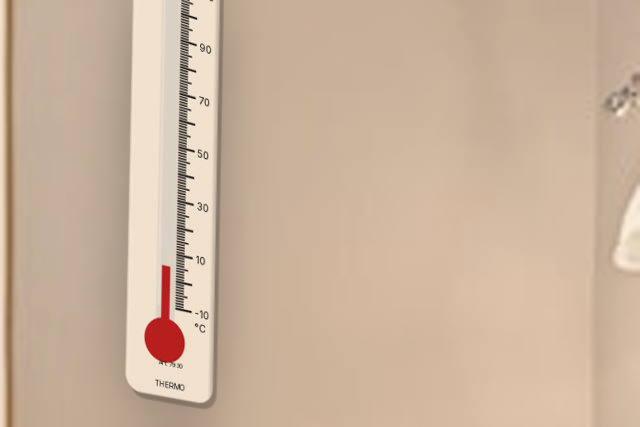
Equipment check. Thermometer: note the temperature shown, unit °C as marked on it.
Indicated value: 5 °C
